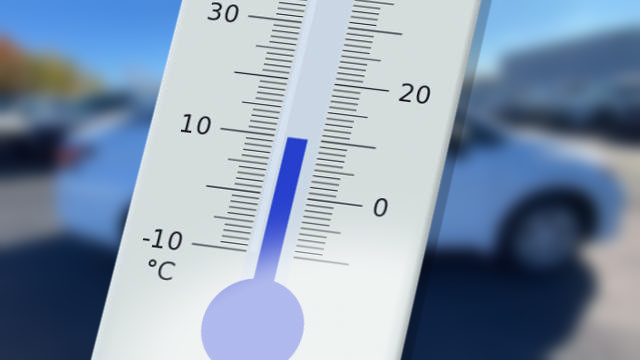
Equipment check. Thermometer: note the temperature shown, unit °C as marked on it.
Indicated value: 10 °C
